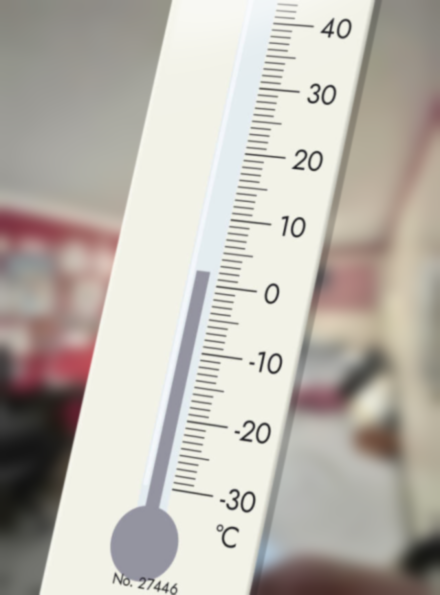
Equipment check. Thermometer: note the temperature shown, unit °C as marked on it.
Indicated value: 2 °C
